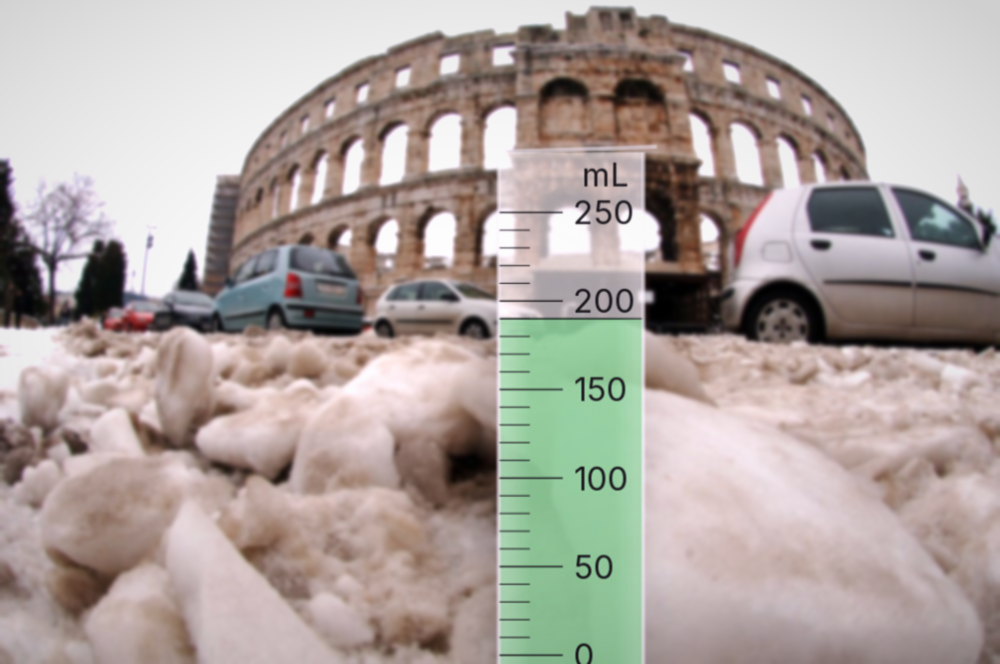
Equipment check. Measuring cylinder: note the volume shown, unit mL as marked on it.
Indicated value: 190 mL
